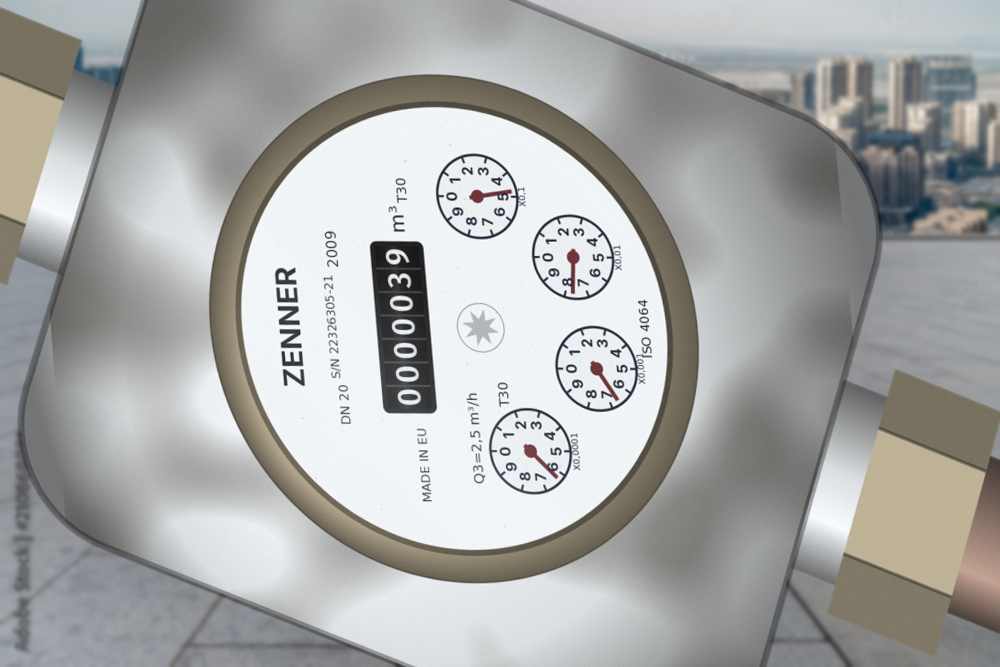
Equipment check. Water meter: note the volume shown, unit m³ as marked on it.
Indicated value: 39.4766 m³
